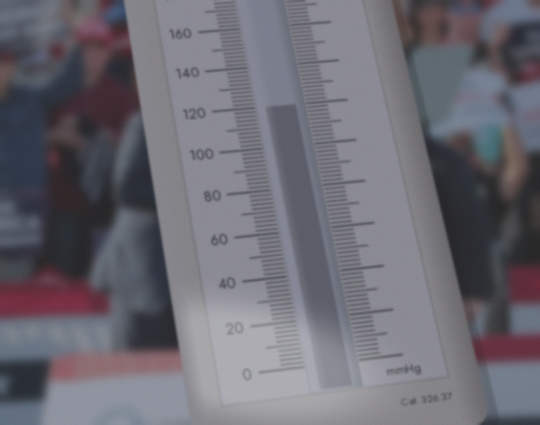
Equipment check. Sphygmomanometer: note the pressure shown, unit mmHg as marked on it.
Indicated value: 120 mmHg
